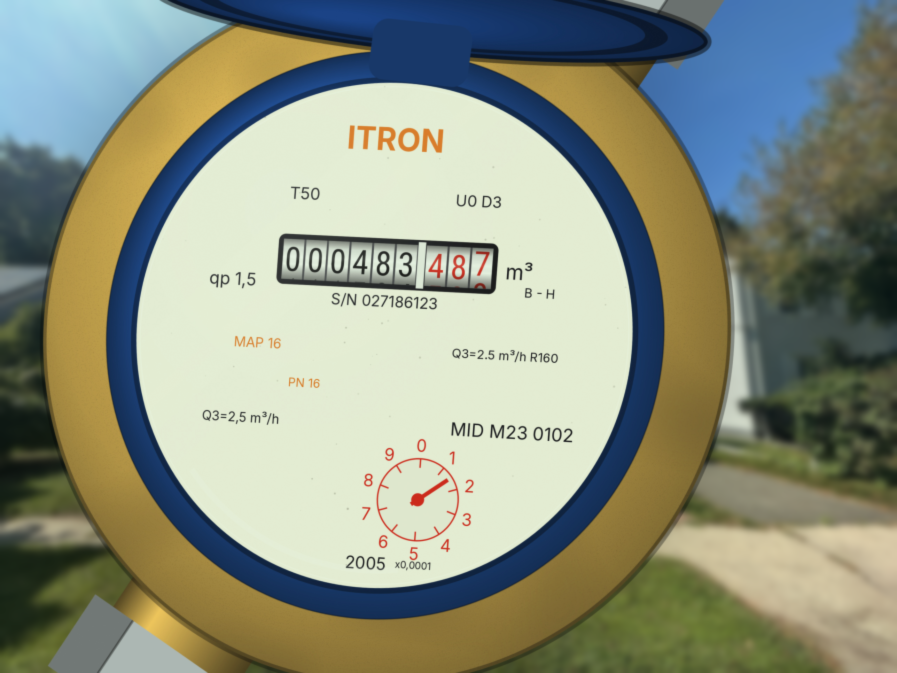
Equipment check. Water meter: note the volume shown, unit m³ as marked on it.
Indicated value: 483.4871 m³
